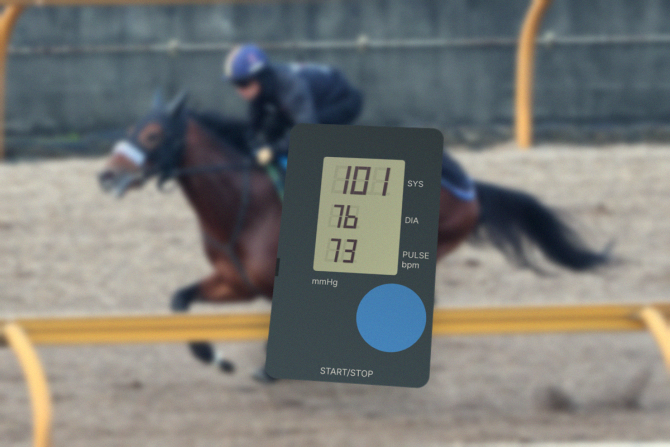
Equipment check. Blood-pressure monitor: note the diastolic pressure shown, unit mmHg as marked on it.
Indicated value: 76 mmHg
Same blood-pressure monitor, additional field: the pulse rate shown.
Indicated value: 73 bpm
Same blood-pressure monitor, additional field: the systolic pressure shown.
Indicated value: 101 mmHg
